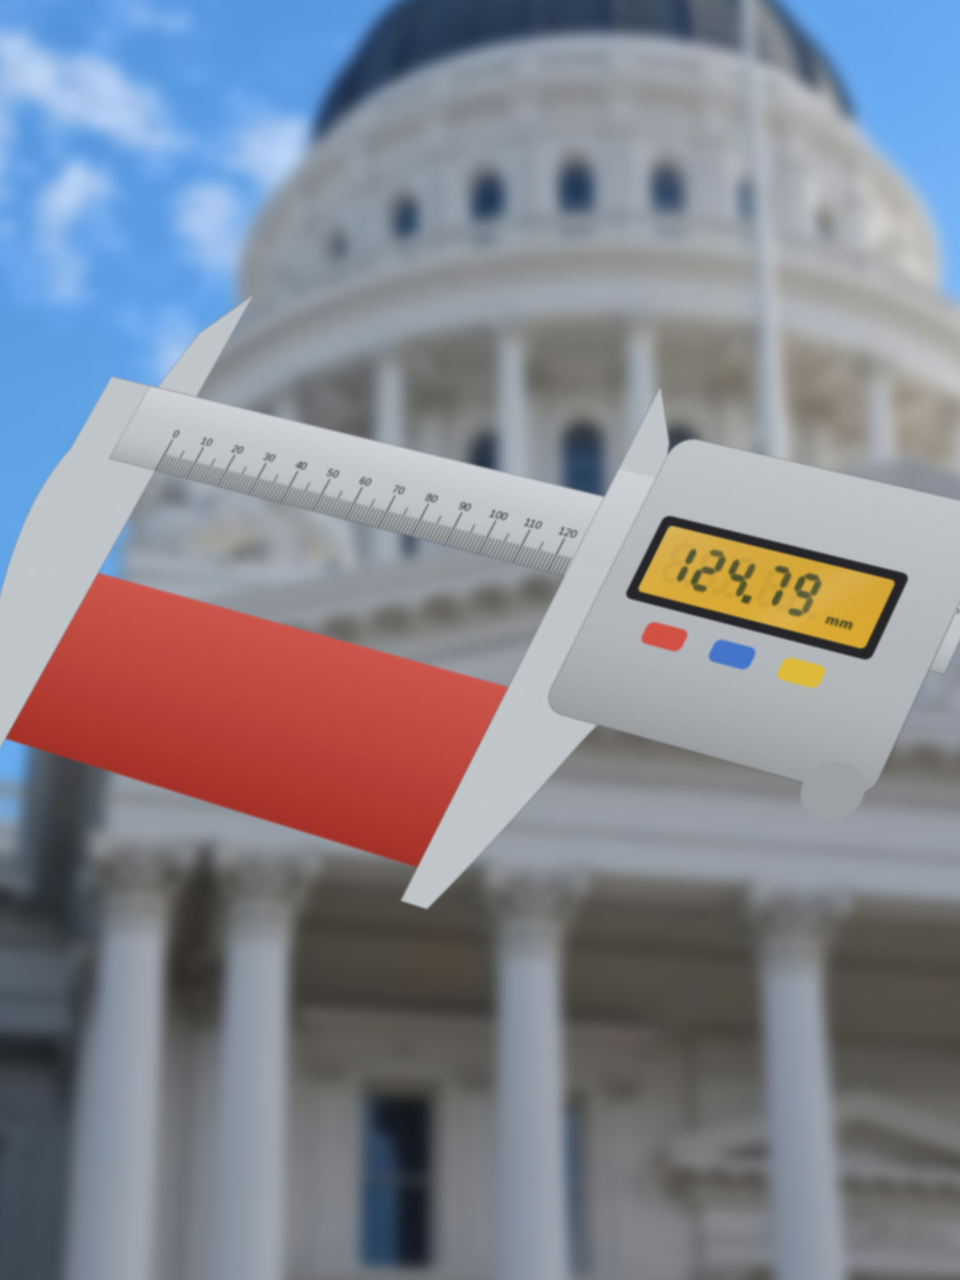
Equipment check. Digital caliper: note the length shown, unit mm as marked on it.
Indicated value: 124.79 mm
